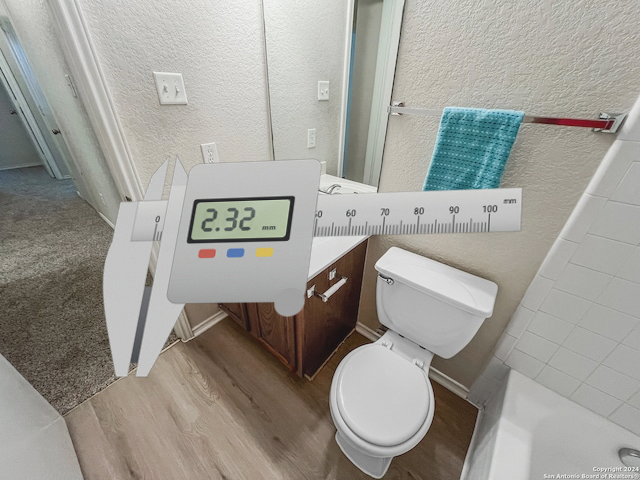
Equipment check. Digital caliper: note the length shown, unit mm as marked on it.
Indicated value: 2.32 mm
